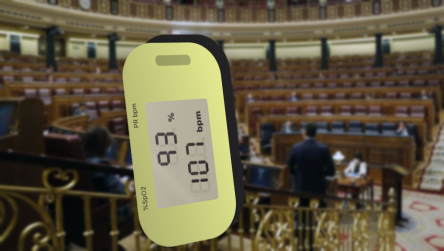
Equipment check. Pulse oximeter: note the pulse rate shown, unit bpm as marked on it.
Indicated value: 107 bpm
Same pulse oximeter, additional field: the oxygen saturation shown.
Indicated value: 93 %
